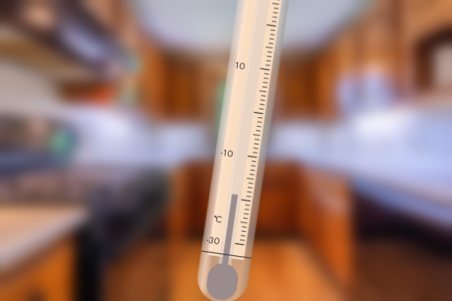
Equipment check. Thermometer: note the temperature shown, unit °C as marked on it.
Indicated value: -19 °C
